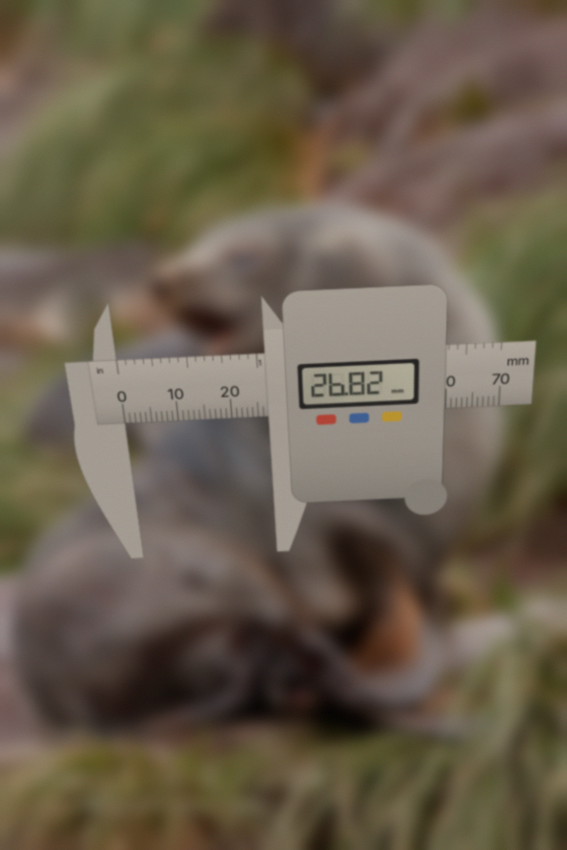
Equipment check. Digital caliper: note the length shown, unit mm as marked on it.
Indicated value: 26.82 mm
